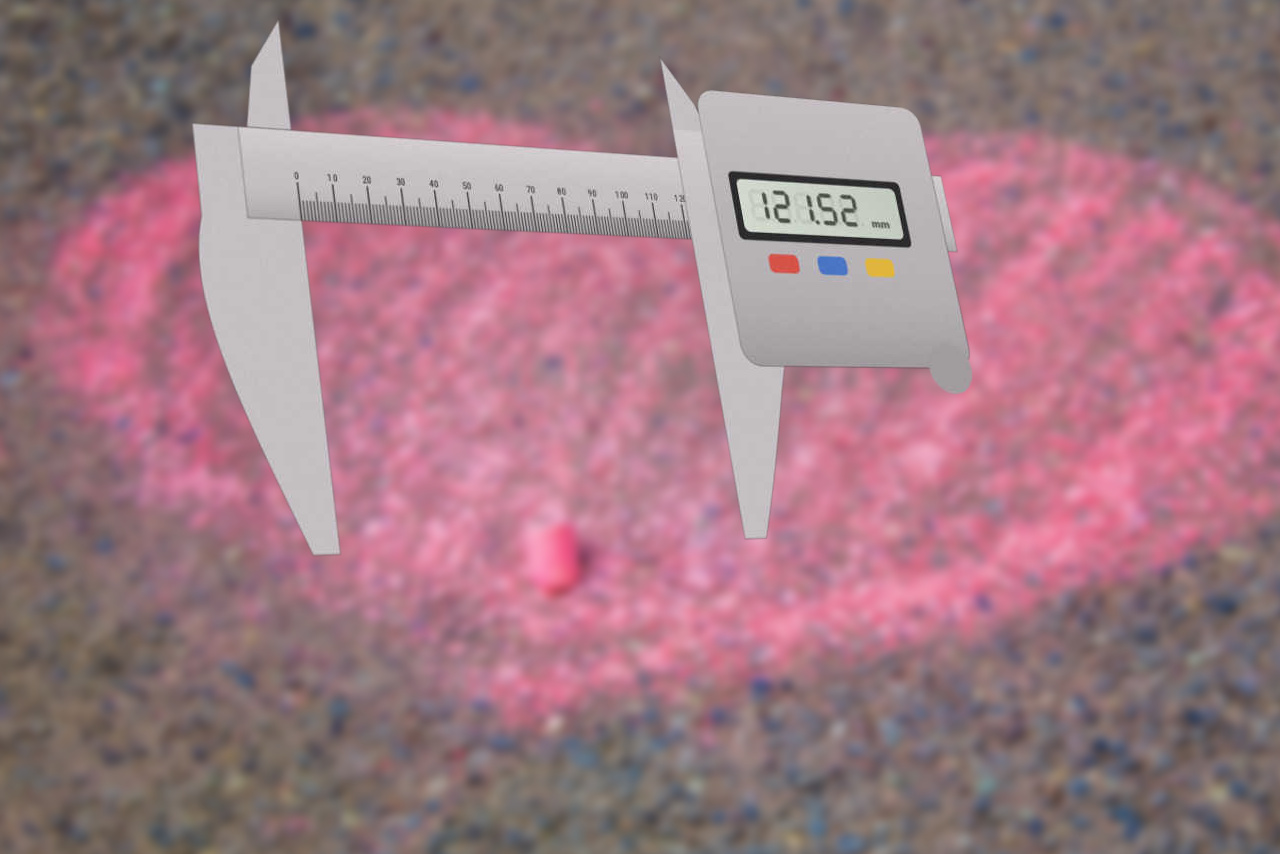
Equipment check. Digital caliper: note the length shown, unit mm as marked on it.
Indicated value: 121.52 mm
